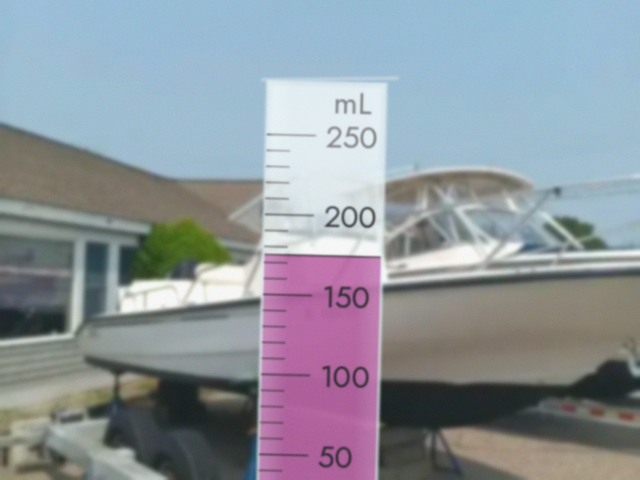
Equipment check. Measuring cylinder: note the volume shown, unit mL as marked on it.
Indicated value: 175 mL
